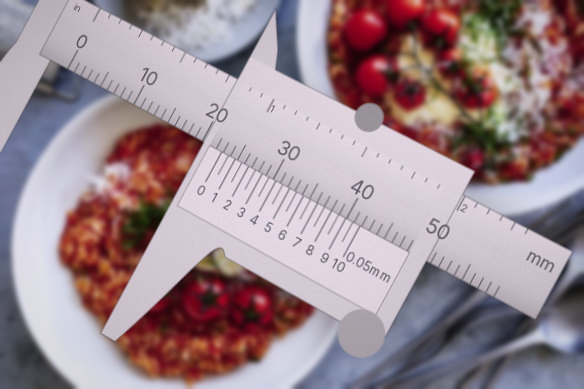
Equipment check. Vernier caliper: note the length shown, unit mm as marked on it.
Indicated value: 22.8 mm
